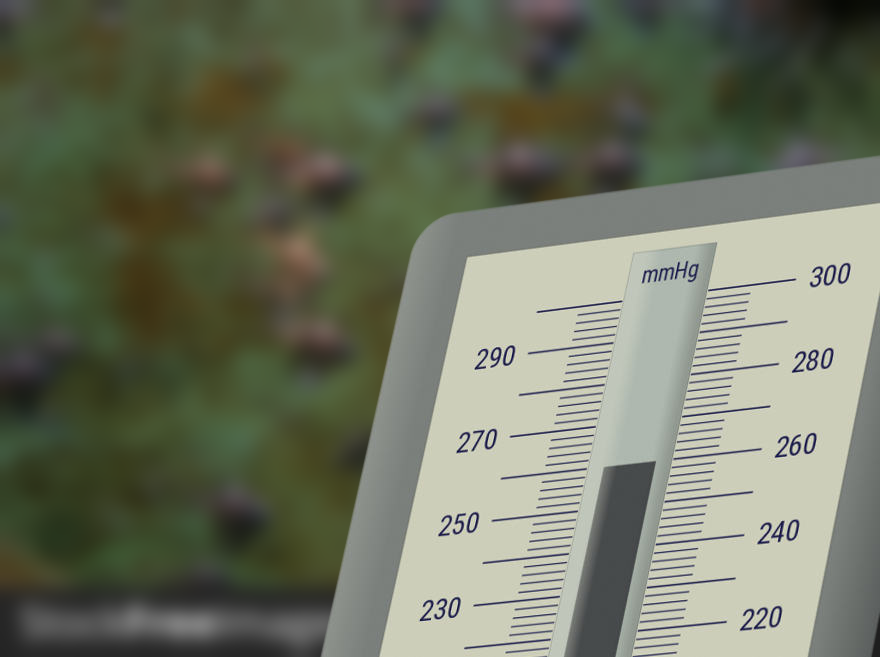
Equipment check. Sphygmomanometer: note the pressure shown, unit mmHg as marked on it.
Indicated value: 260 mmHg
